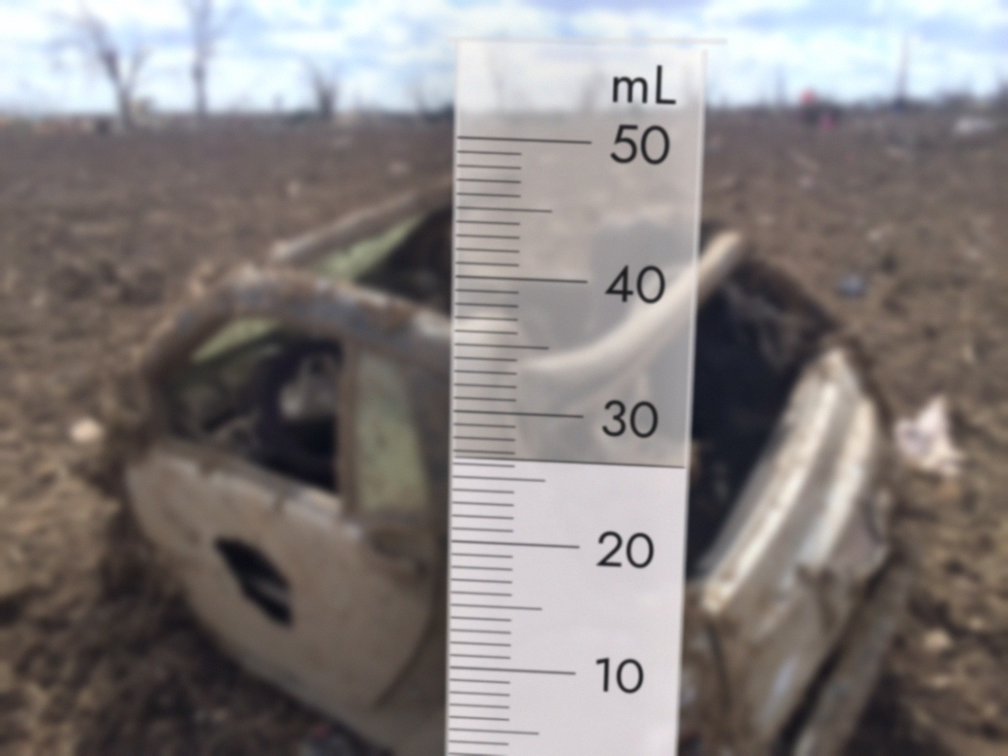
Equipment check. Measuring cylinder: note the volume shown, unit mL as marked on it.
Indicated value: 26.5 mL
